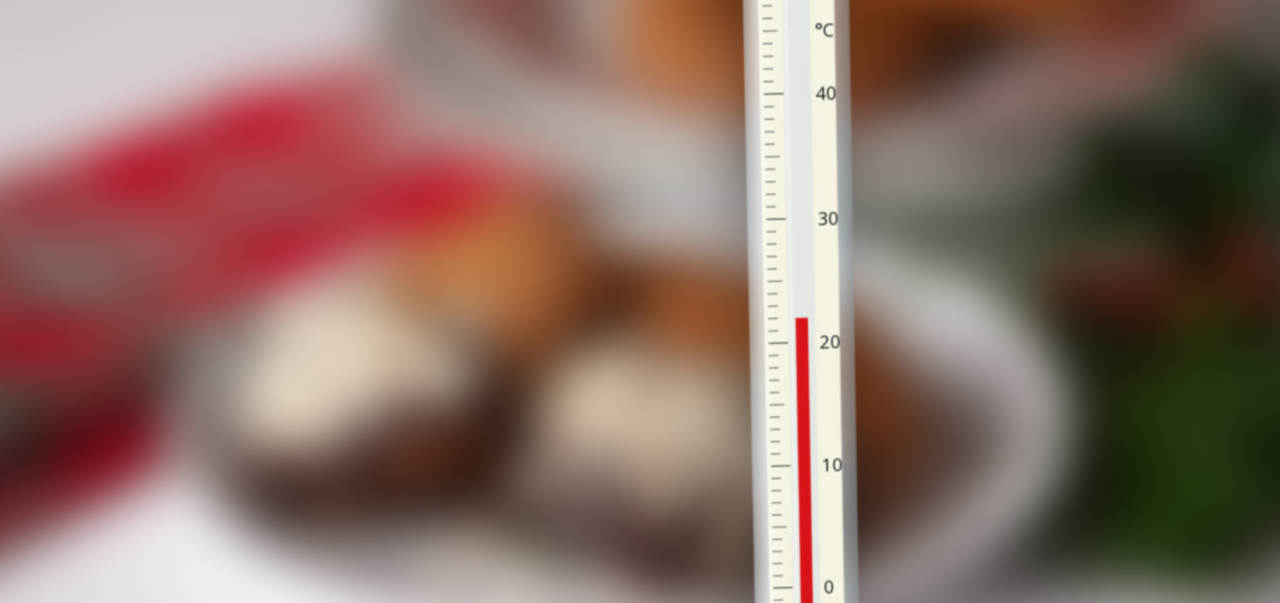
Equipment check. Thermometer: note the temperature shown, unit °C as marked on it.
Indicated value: 22 °C
